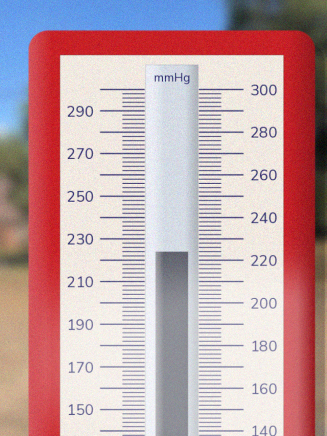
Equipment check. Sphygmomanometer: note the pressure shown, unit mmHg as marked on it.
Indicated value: 224 mmHg
